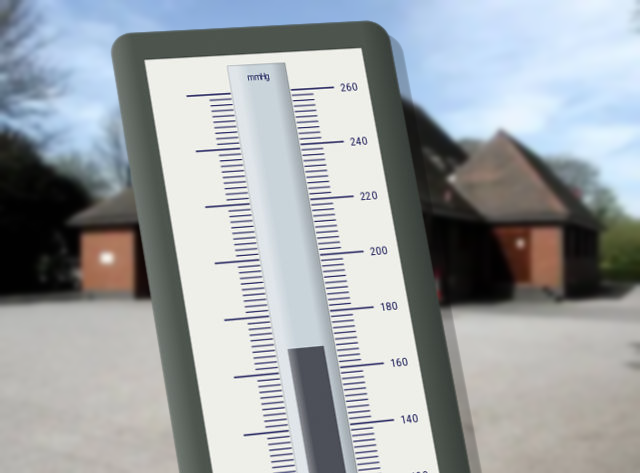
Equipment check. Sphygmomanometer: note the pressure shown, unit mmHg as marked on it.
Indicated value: 168 mmHg
